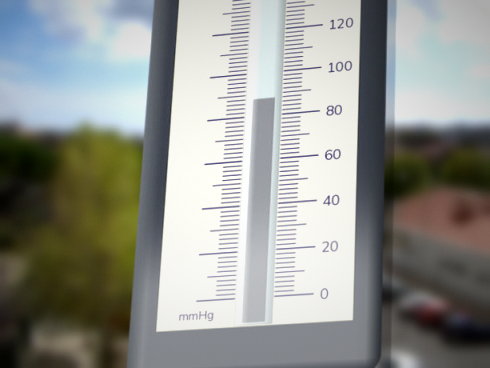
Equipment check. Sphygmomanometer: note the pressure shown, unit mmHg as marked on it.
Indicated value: 88 mmHg
